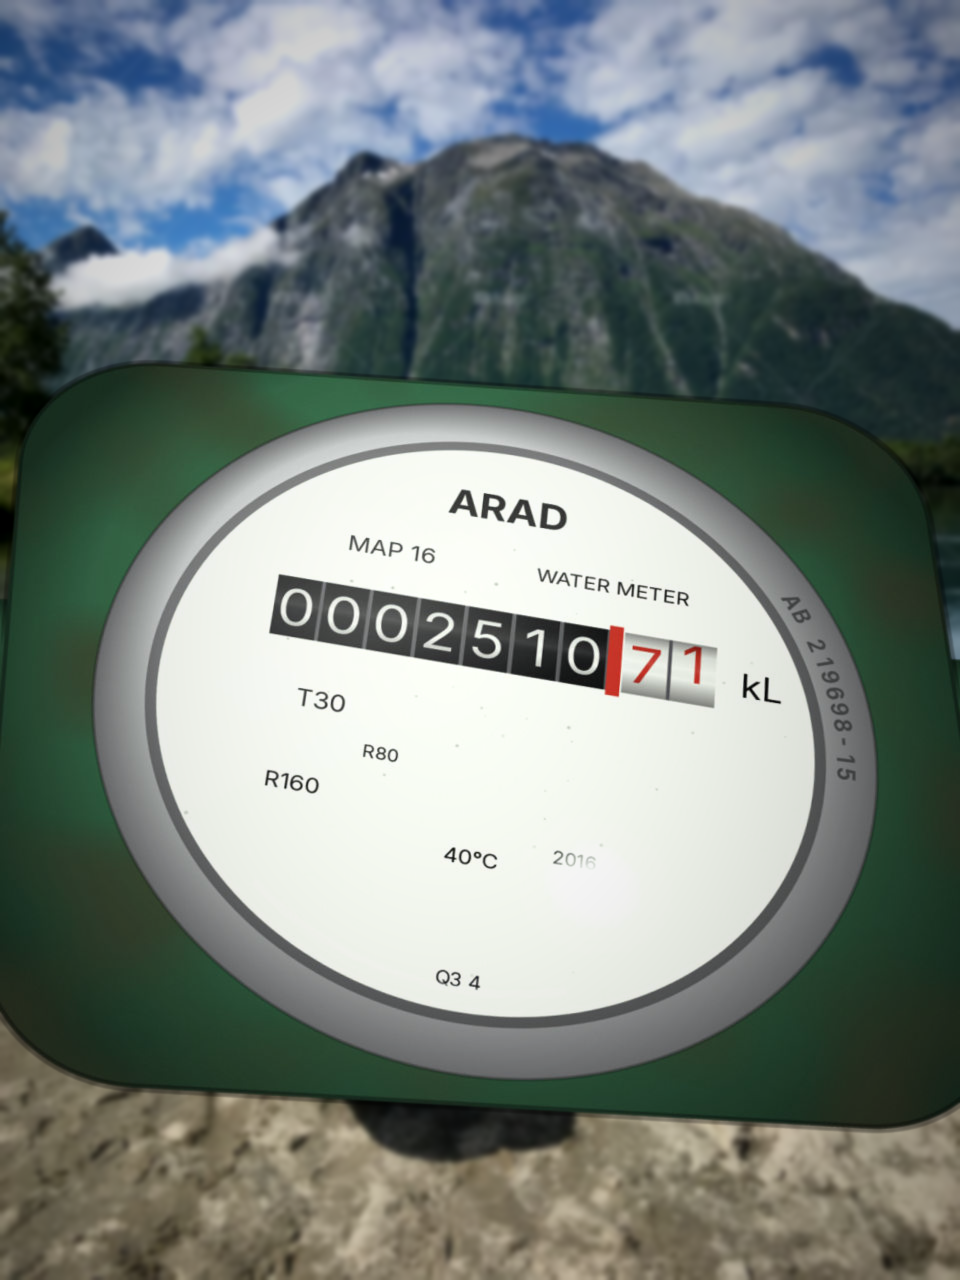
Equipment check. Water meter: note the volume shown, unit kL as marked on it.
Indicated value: 2510.71 kL
